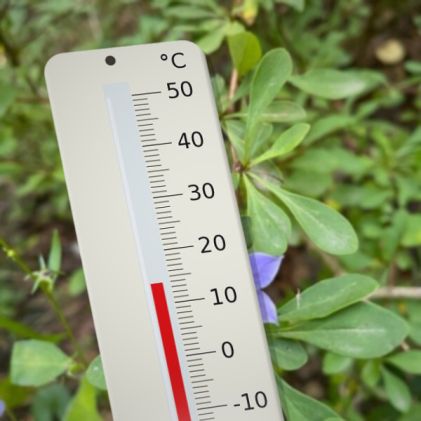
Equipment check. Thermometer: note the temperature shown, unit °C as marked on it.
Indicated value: 14 °C
